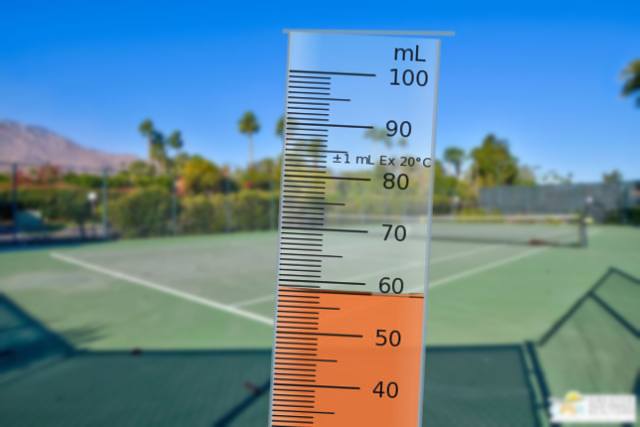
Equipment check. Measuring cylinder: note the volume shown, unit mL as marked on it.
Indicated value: 58 mL
